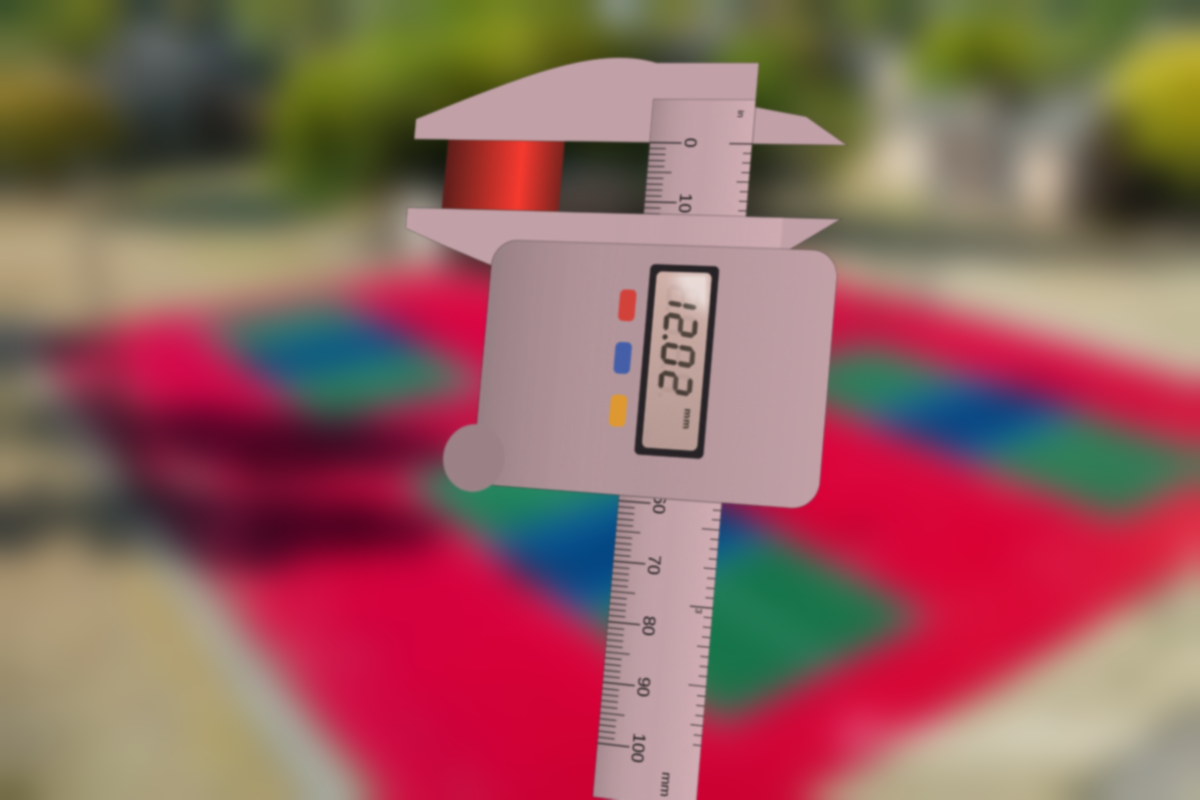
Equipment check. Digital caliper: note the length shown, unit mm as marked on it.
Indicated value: 12.02 mm
